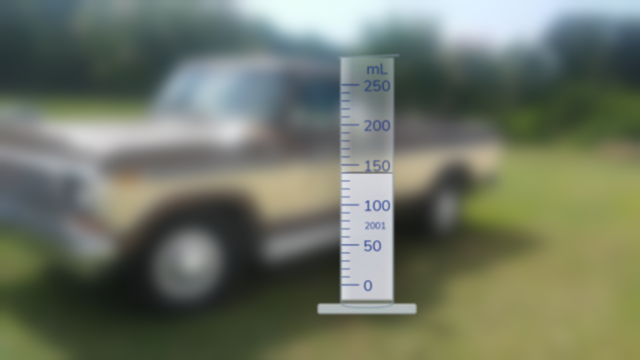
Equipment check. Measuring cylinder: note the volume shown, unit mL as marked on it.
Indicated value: 140 mL
